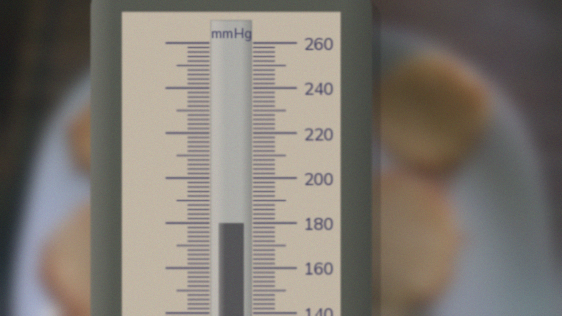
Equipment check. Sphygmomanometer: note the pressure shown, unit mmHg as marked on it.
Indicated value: 180 mmHg
